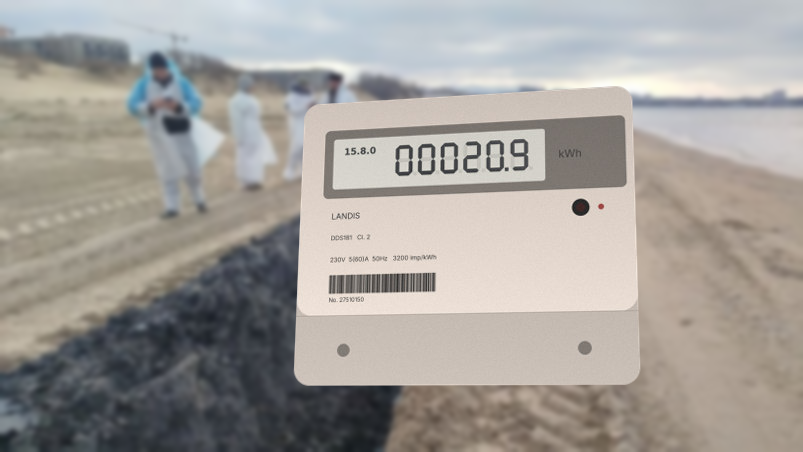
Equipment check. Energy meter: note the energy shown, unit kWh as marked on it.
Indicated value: 20.9 kWh
